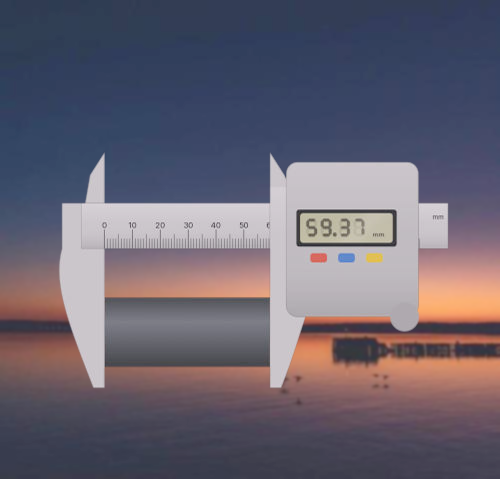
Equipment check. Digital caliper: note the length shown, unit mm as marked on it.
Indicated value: 59.37 mm
